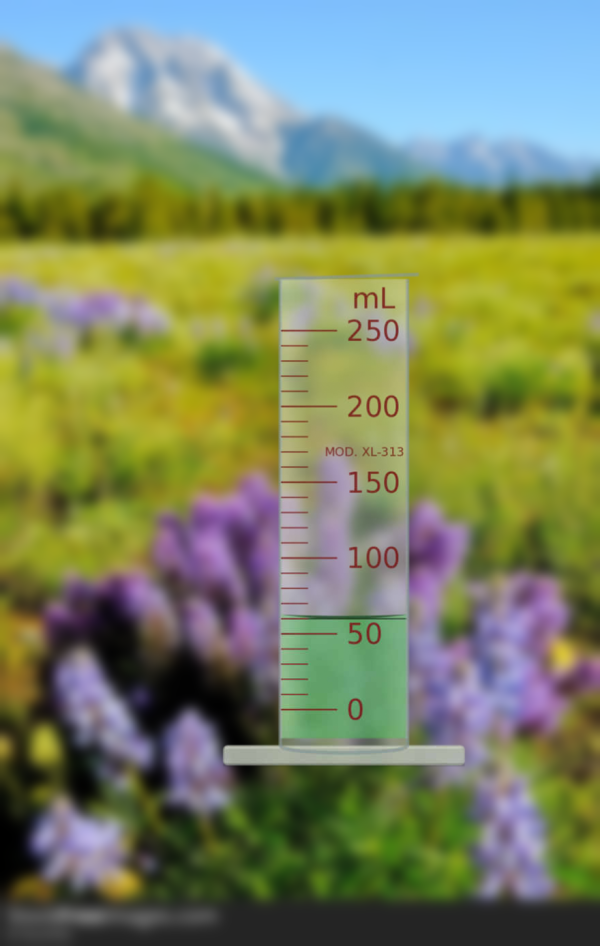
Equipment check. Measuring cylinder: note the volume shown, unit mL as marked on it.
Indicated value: 60 mL
